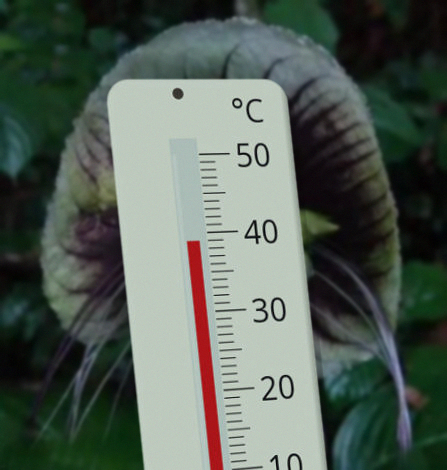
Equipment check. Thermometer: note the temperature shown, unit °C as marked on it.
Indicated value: 39 °C
